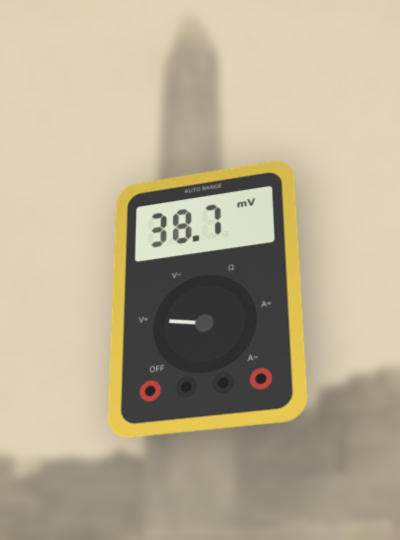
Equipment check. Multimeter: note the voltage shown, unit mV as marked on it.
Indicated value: 38.7 mV
